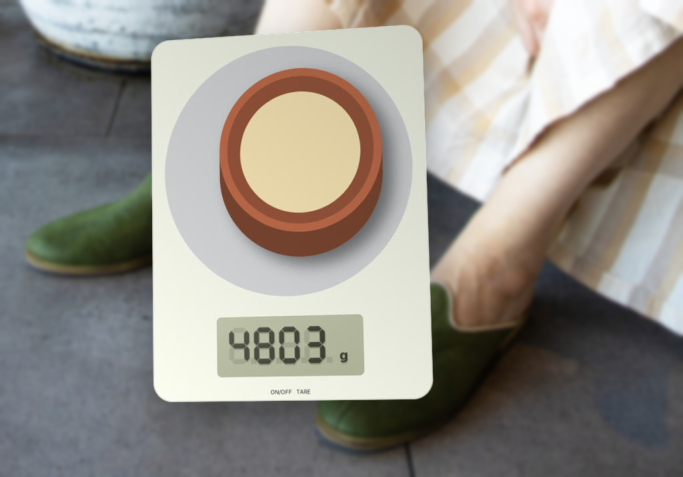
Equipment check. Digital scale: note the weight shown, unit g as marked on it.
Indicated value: 4803 g
